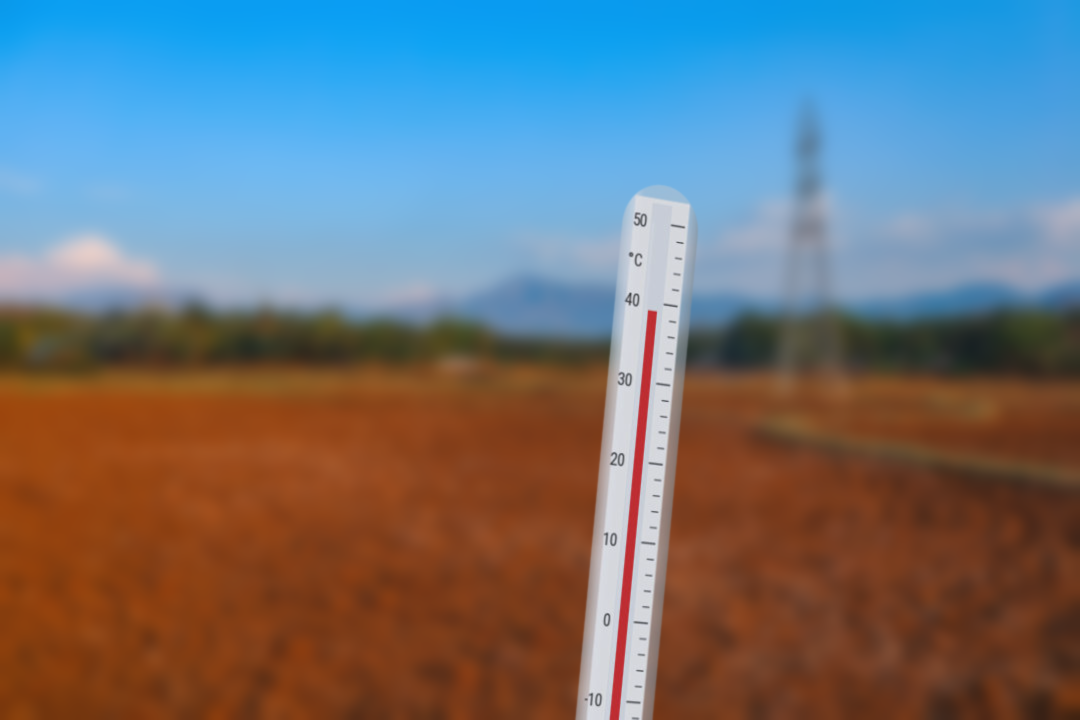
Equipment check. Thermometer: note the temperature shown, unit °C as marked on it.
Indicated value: 39 °C
